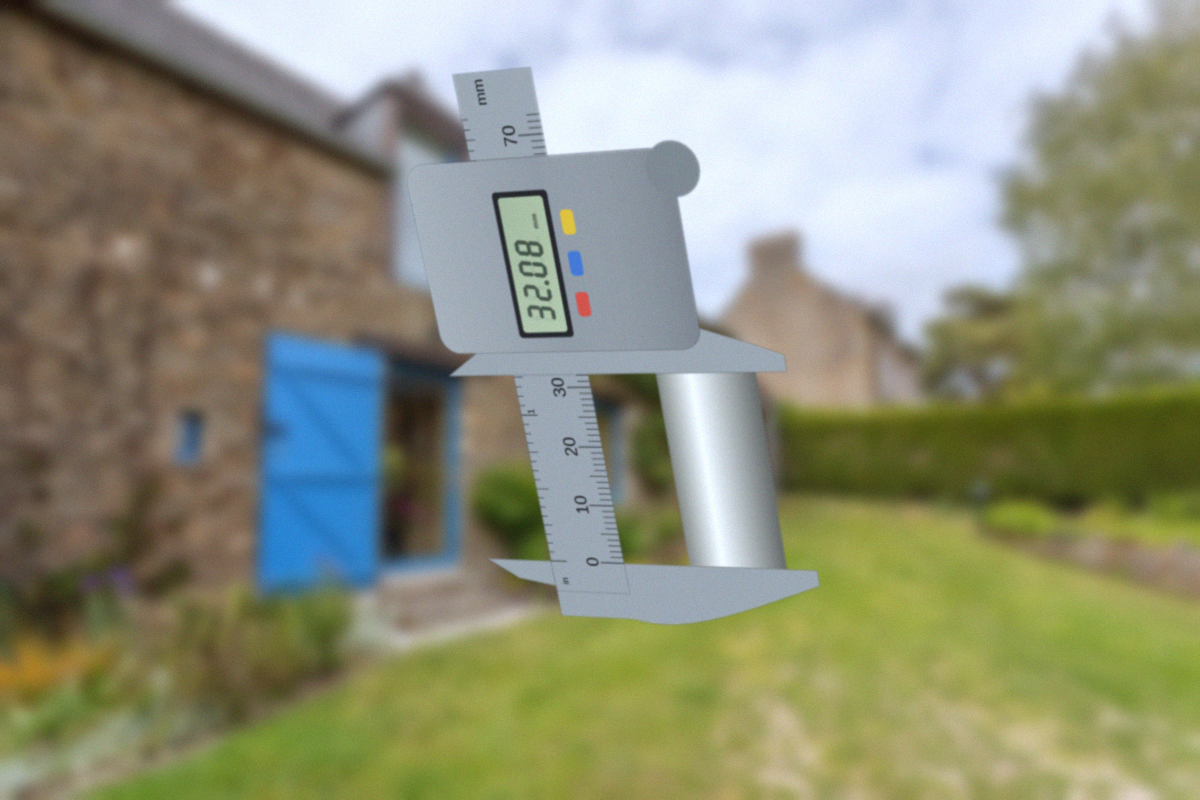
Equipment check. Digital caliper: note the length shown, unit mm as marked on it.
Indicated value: 32.08 mm
